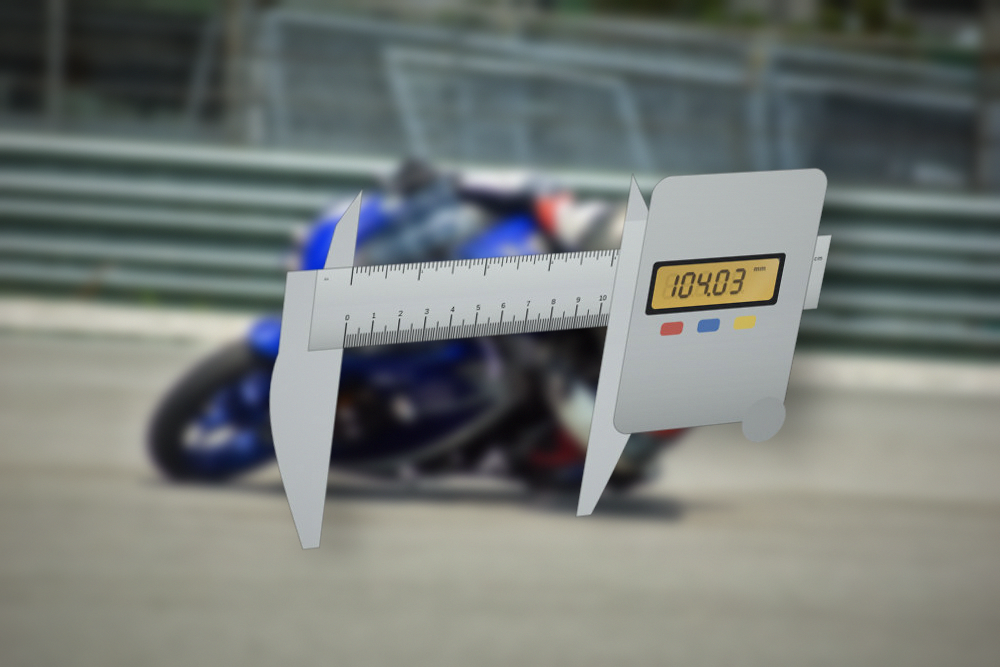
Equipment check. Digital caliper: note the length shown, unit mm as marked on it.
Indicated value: 104.03 mm
